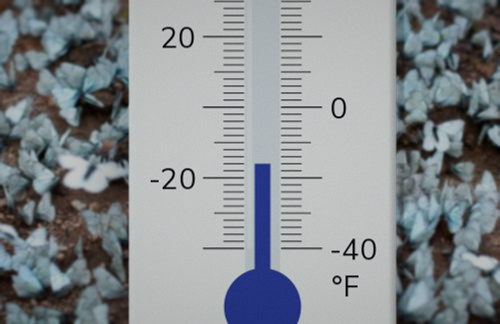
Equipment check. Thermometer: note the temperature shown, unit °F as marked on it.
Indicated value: -16 °F
